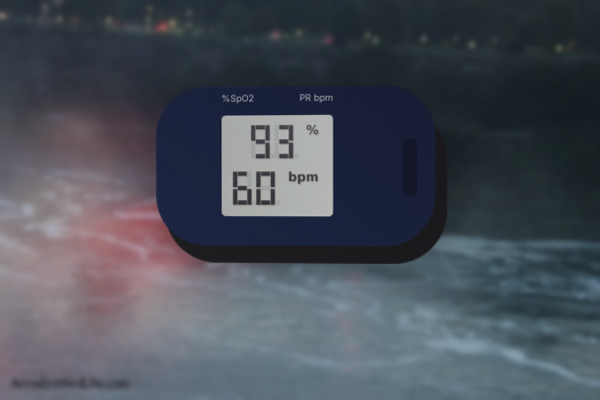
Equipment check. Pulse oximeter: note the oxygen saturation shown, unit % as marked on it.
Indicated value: 93 %
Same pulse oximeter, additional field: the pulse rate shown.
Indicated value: 60 bpm
